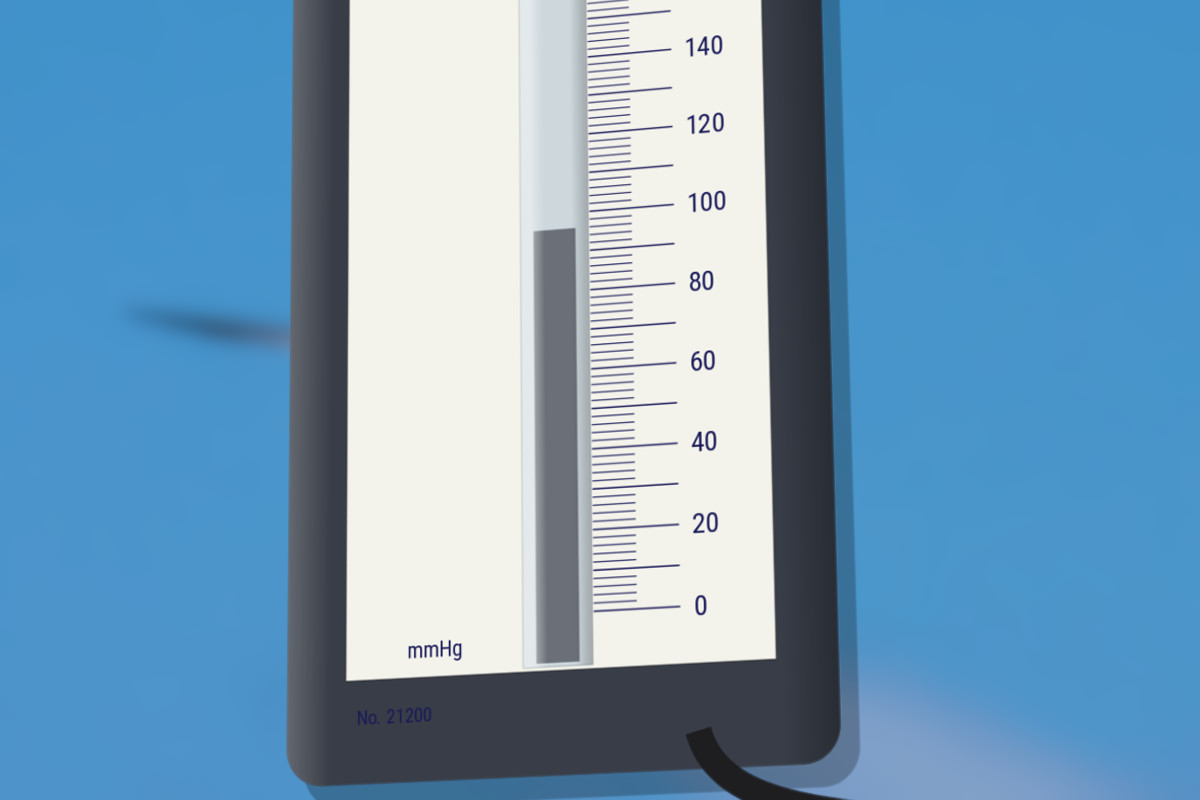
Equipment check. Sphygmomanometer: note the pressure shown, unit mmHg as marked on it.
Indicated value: 96 mmHg
